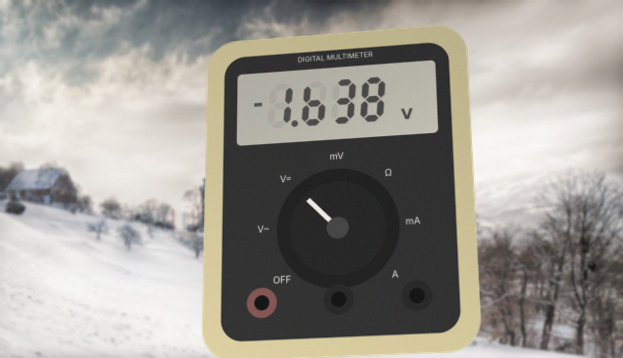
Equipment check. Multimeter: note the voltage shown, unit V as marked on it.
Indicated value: -1.638 V
